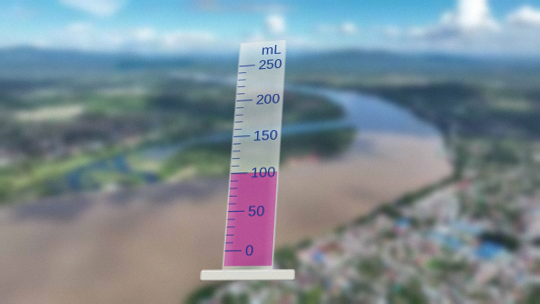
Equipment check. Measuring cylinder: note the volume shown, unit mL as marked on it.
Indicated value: 100 mL
